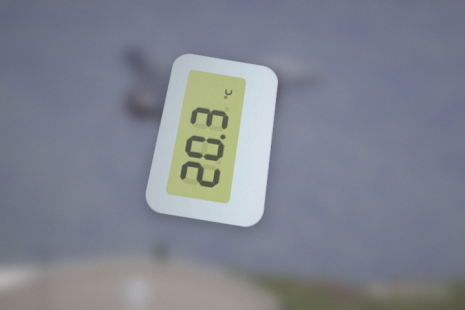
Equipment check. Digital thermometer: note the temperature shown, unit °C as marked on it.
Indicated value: 20.3 °C
